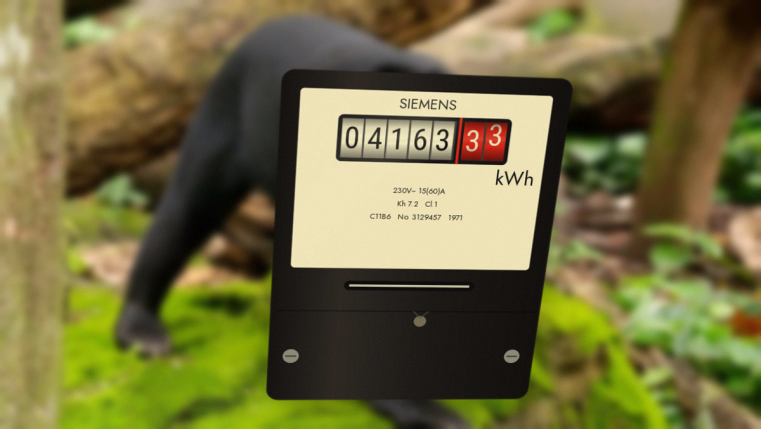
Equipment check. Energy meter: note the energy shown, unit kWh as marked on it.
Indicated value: 4163.33 kWh
